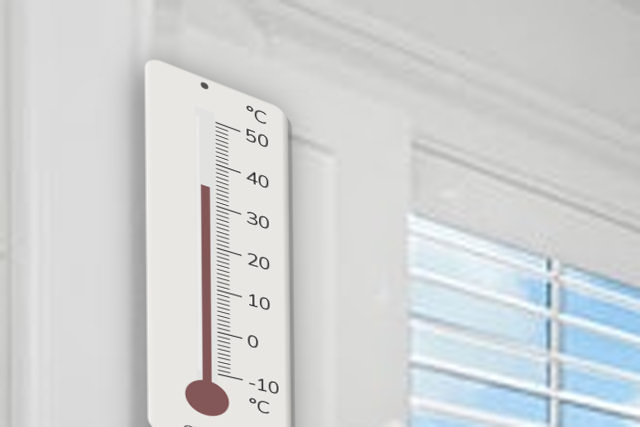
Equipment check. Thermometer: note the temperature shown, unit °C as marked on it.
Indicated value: 34 °C
